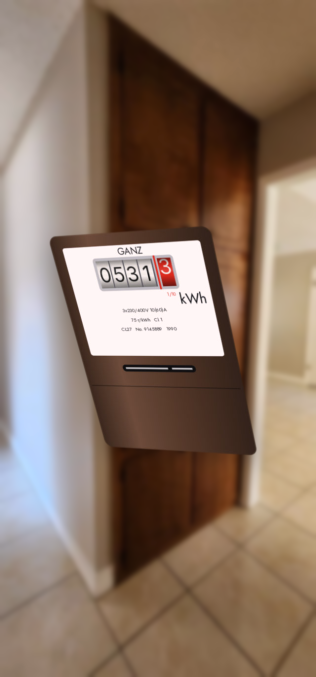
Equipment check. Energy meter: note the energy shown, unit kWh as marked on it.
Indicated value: 531.3 kWh
